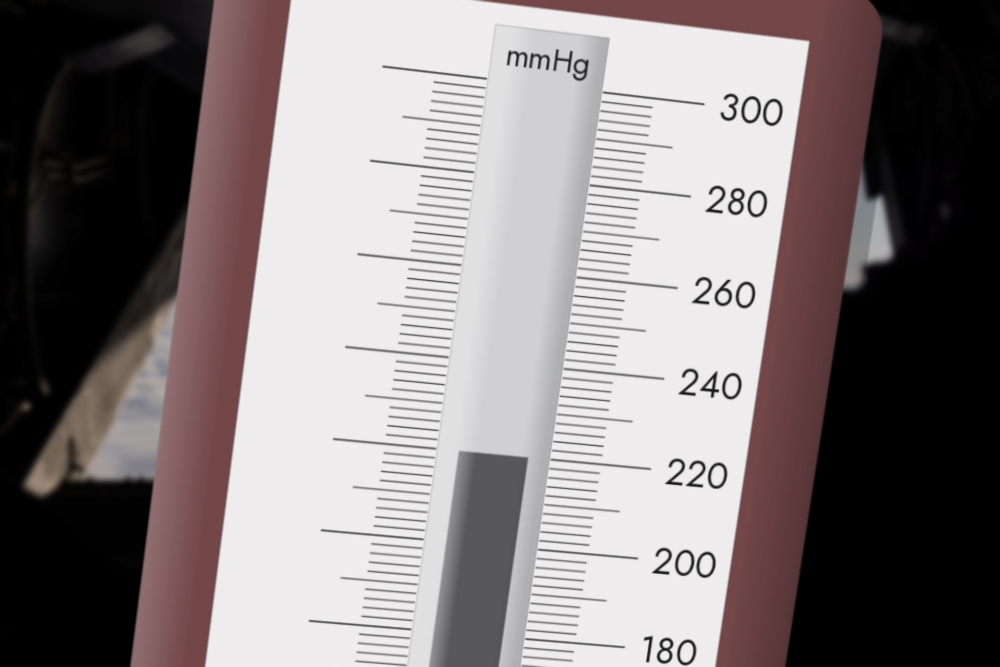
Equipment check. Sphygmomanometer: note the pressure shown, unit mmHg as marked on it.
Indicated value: 220 mmHg
